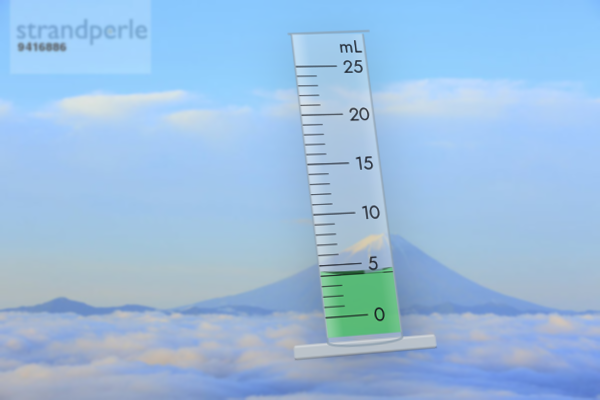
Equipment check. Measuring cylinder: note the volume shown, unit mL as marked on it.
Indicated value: 4 mL
